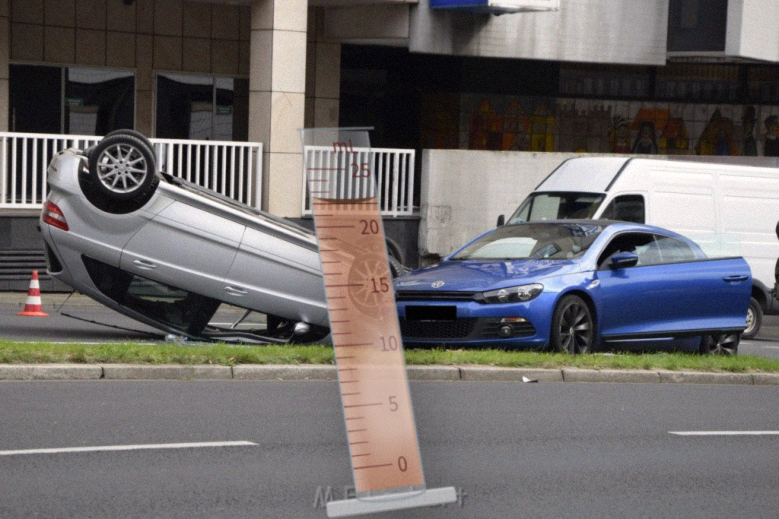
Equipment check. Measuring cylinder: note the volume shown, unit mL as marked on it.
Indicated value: 22 mL
